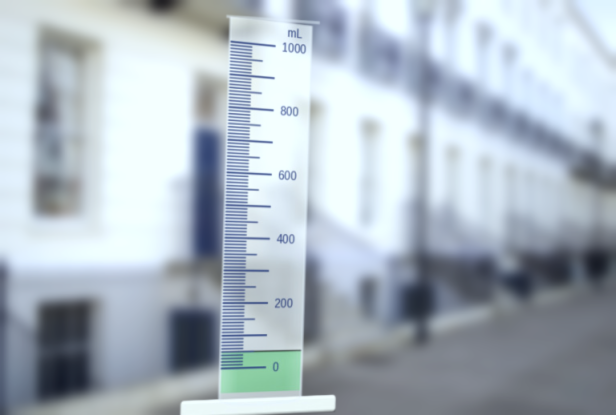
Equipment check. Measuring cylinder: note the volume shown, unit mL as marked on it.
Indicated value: 50 mL
